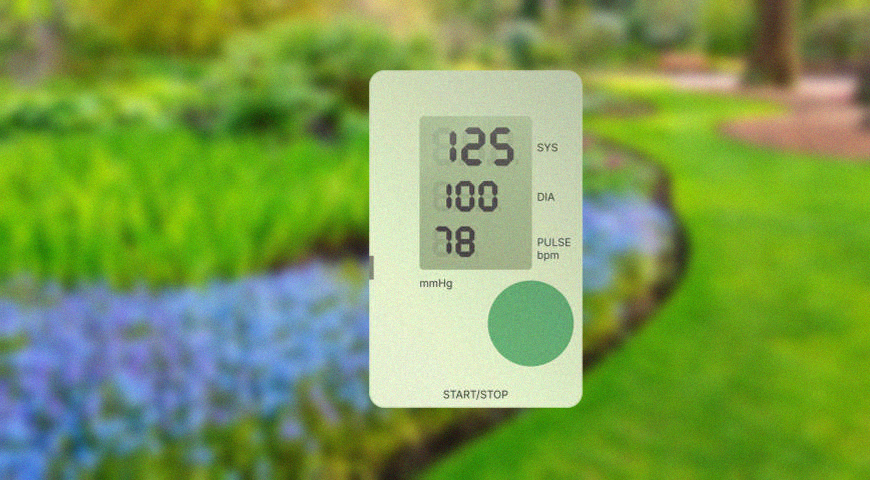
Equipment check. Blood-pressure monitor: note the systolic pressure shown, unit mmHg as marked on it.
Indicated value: 125 mmHg
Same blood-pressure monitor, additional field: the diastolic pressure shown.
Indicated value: 100 mmHg
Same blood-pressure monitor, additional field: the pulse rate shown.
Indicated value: 78 bpm
